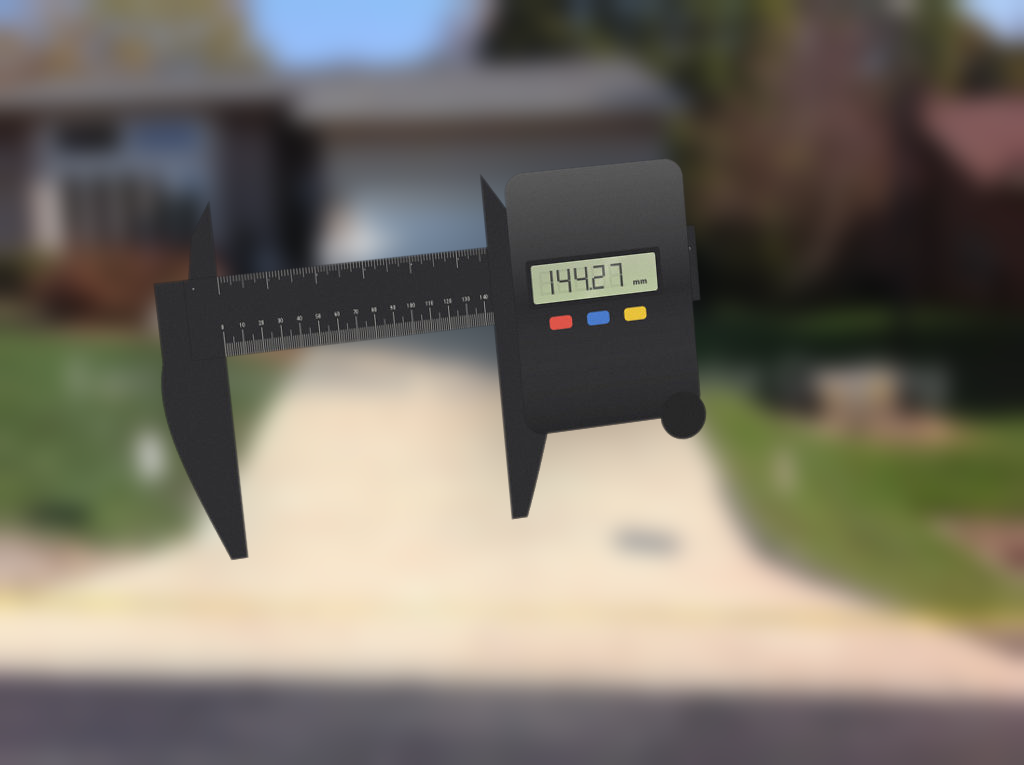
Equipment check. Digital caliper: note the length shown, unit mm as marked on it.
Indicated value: 144.27 mm
